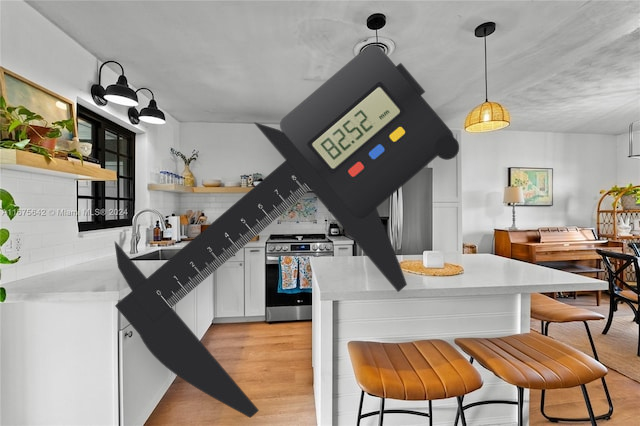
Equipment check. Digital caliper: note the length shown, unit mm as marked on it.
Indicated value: 82.52 mm
